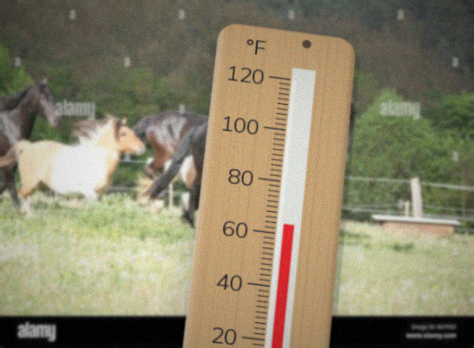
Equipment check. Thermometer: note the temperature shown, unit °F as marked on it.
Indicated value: 64 °F
